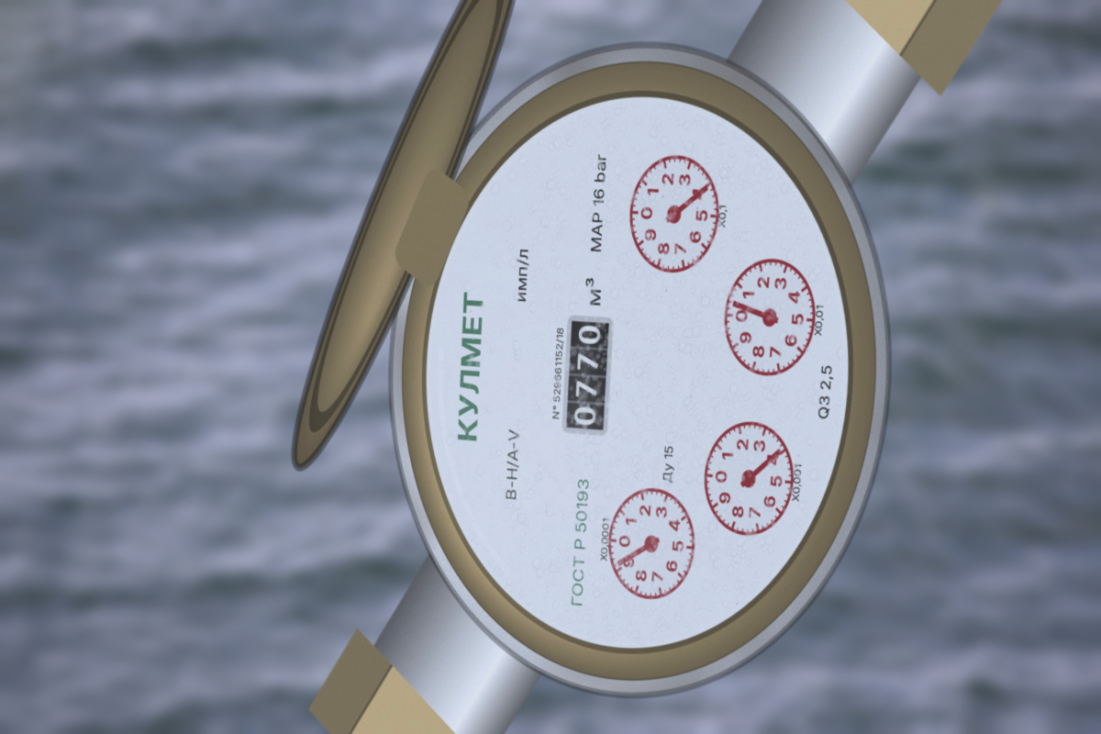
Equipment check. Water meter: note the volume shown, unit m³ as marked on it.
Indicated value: 770.4039 m³
